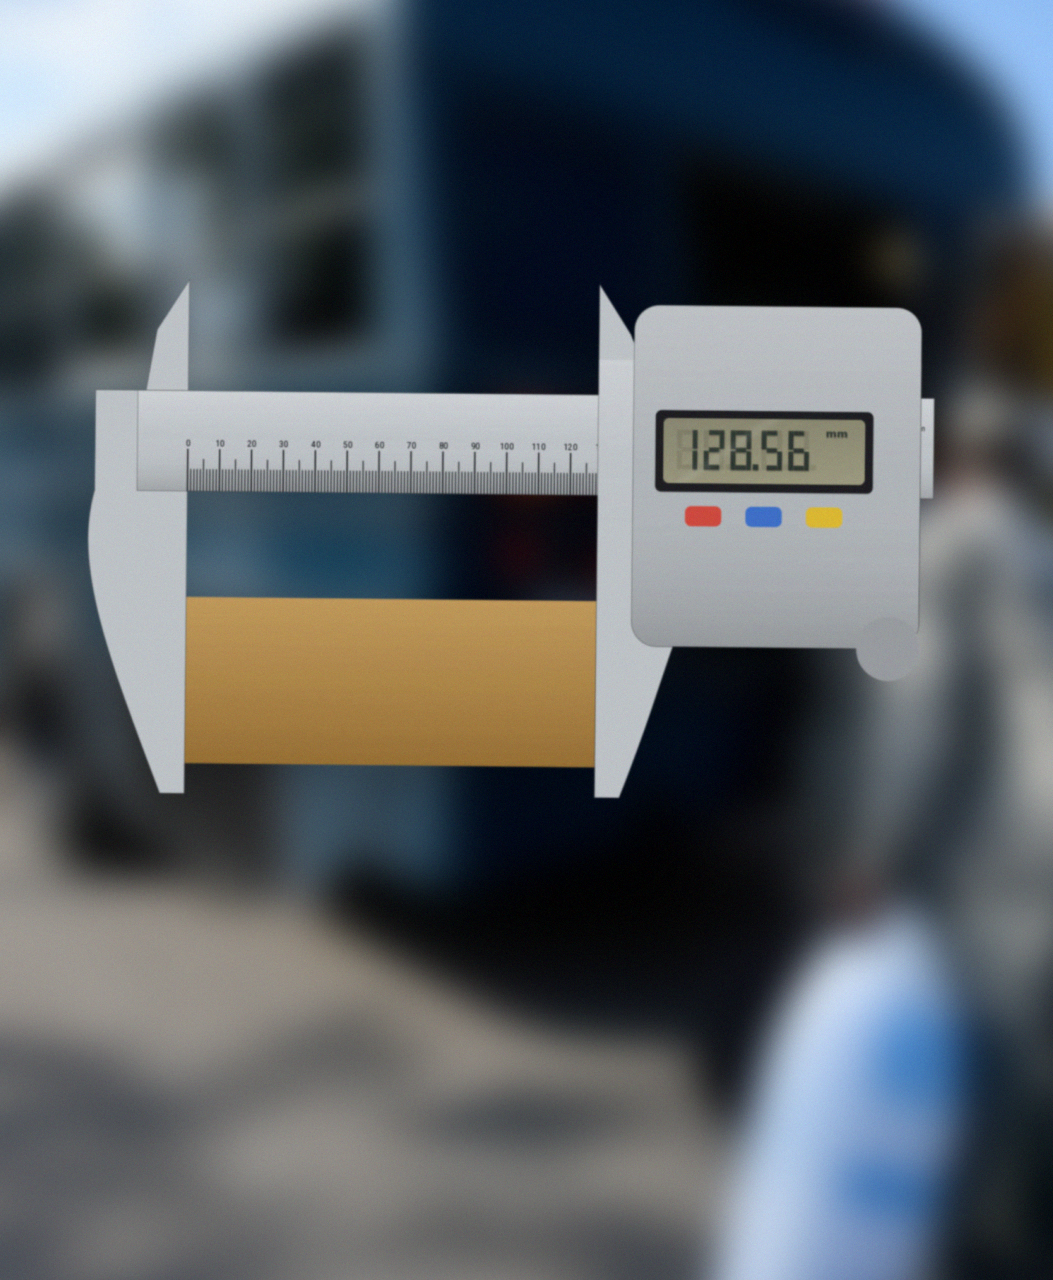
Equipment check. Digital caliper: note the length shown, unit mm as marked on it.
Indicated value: 128.56 mm
